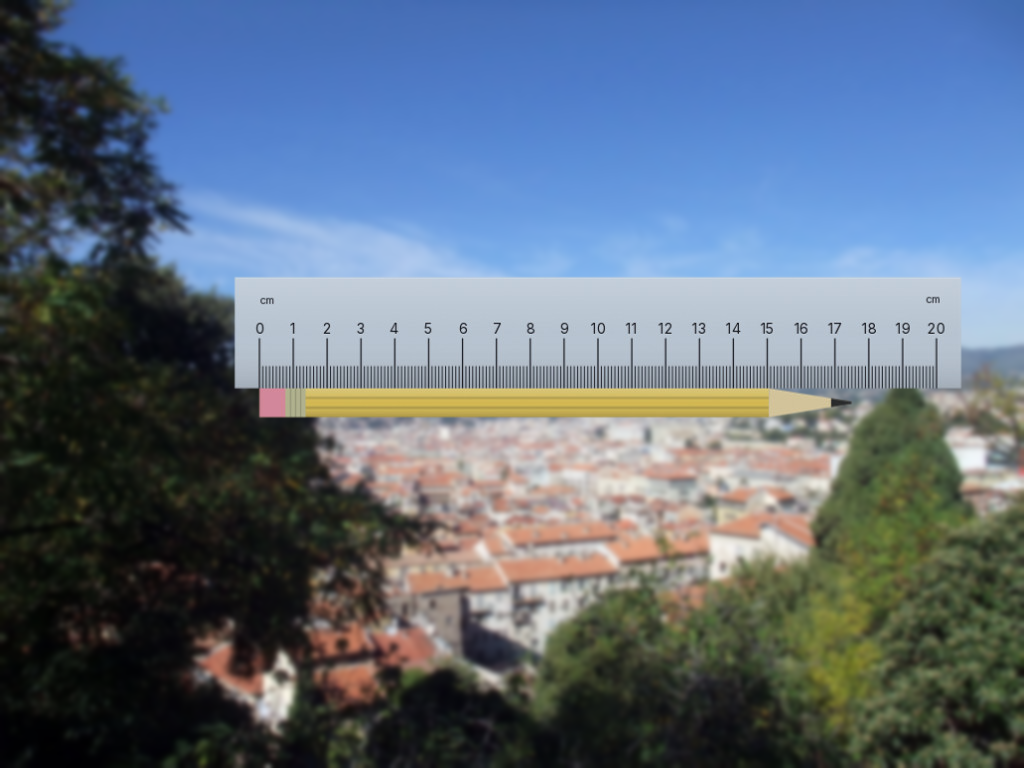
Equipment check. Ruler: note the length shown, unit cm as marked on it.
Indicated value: 17.5 cm
